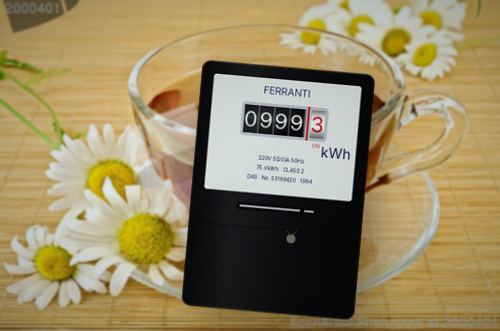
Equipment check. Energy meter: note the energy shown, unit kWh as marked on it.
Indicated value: 999.3 kWh
